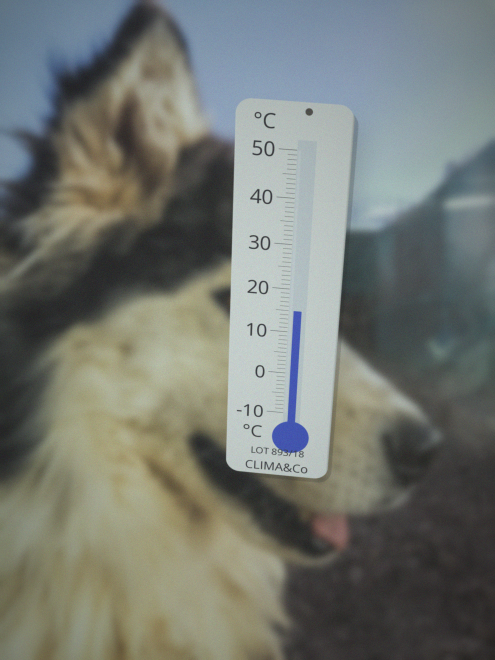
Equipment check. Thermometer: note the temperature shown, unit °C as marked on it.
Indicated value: 15 °C
